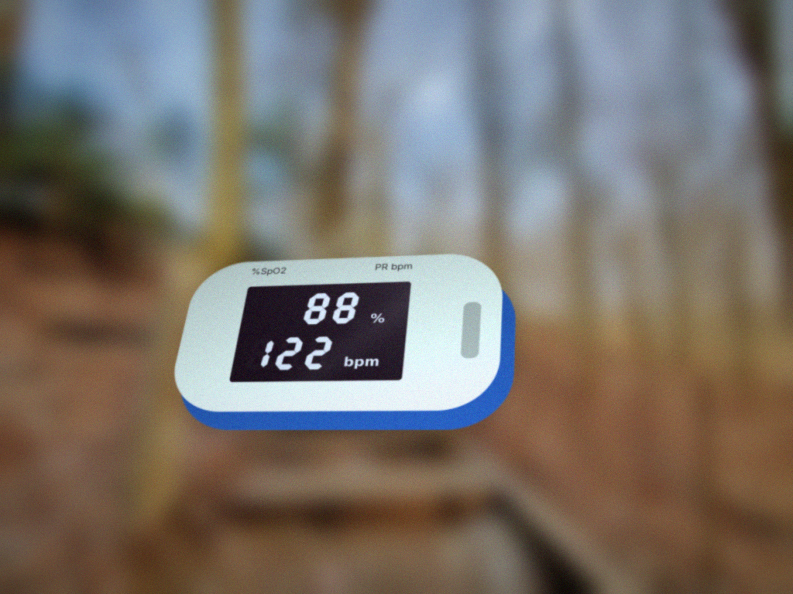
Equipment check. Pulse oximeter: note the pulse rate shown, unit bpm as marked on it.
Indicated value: 122 bpm
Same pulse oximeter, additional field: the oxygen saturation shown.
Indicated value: 88 %
